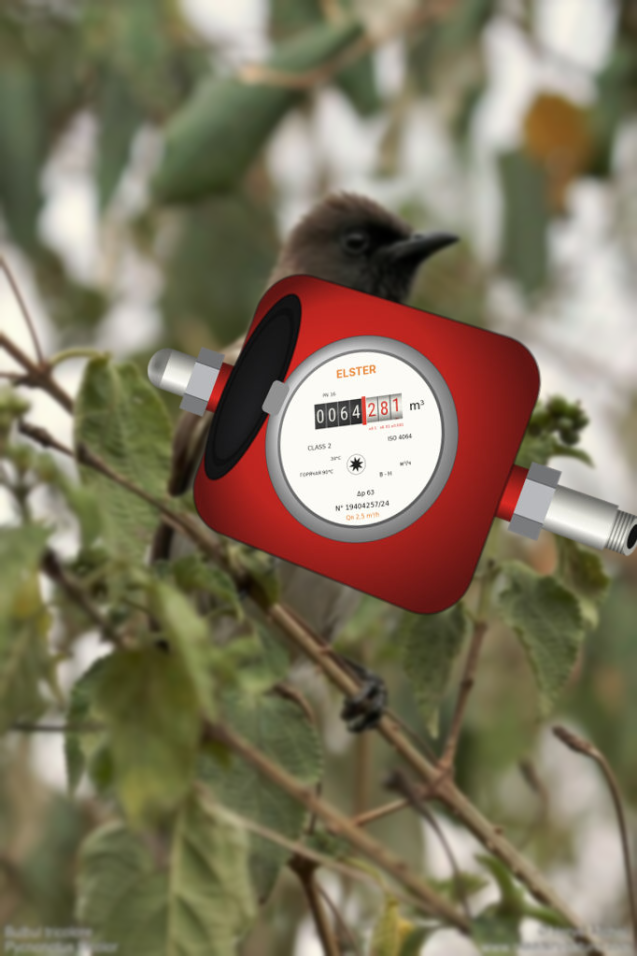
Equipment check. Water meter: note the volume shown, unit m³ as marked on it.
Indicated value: 64.281 m³
